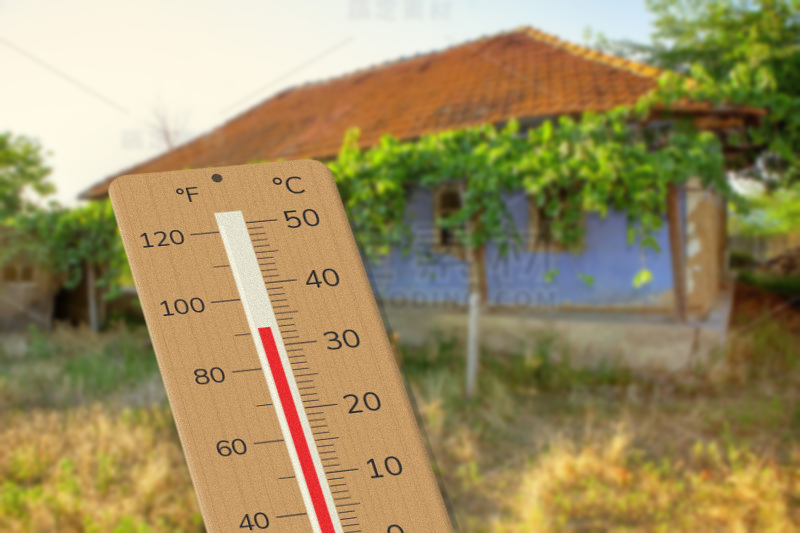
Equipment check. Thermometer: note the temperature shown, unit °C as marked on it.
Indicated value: 33 °C
